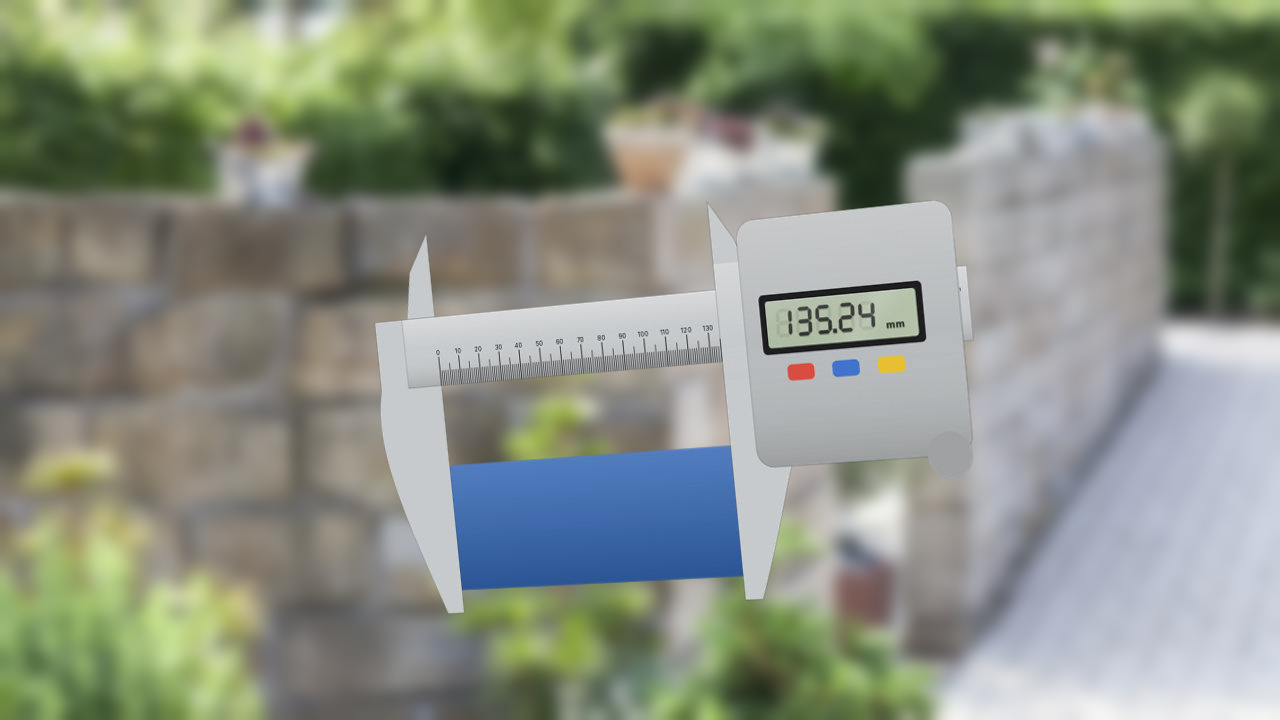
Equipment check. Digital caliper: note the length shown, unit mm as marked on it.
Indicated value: 135.24 mm
